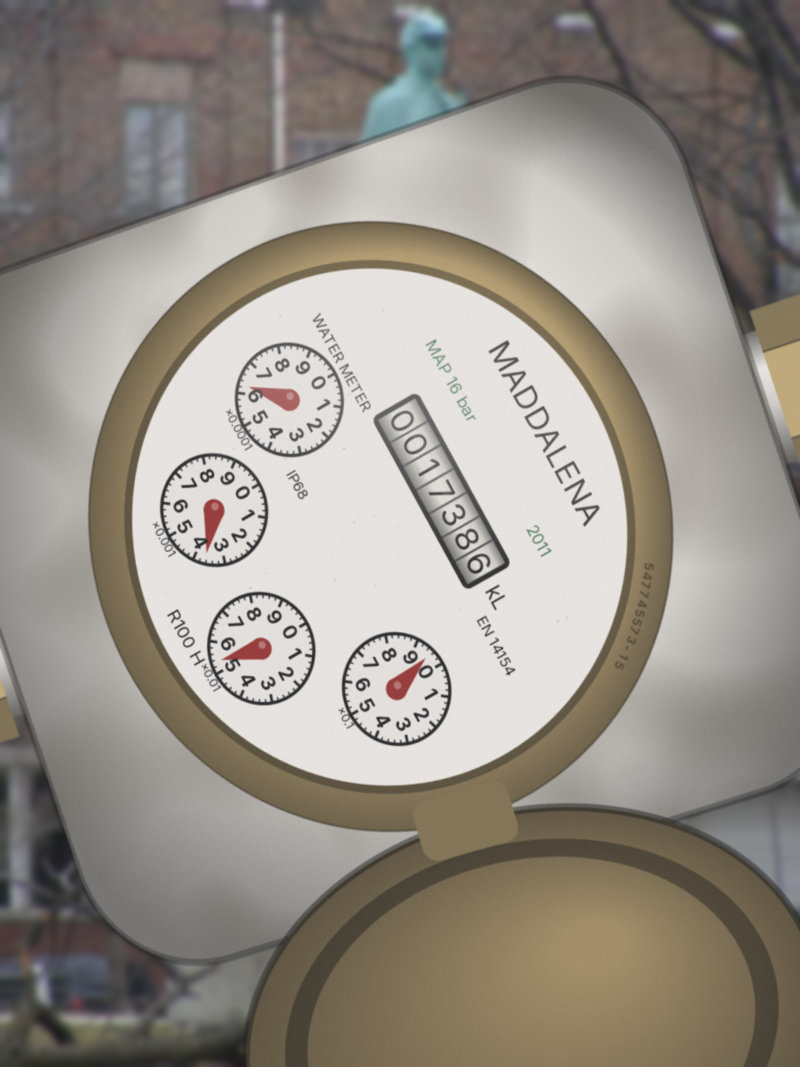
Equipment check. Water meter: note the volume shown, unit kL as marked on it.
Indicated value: 17385.9536 kL
